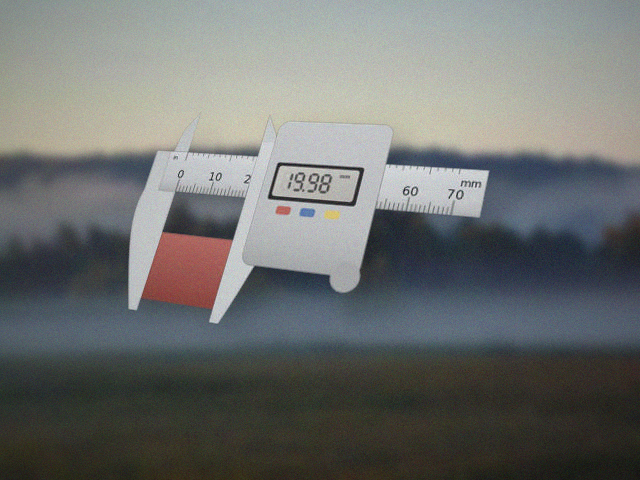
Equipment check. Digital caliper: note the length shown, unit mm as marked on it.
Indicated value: 19.98 mm
